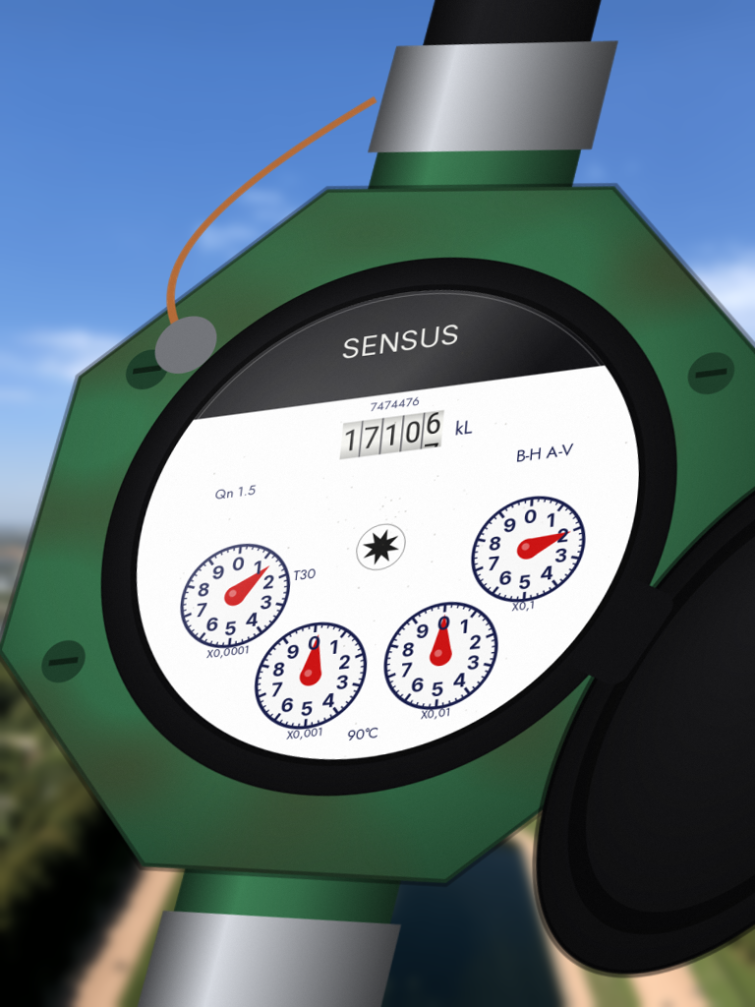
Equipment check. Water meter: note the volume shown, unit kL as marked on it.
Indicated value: 17106.2001 kL
